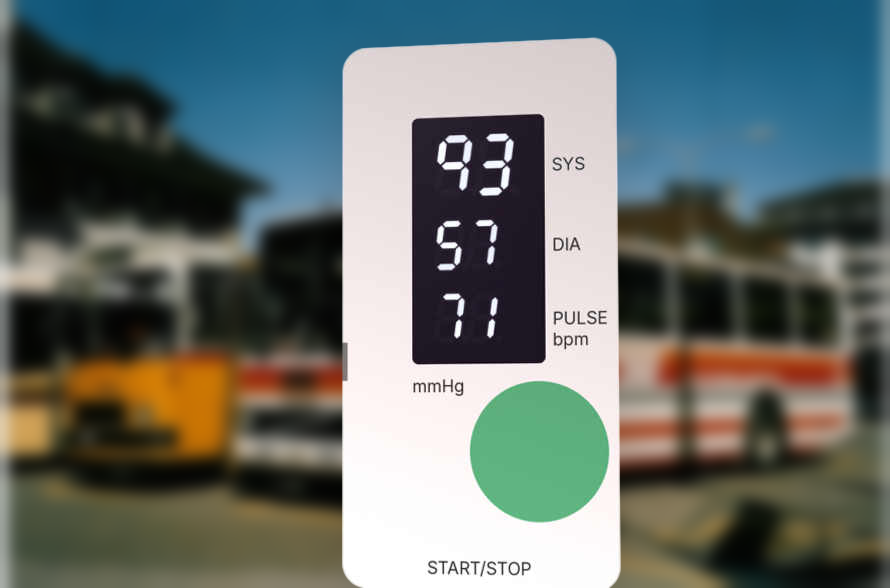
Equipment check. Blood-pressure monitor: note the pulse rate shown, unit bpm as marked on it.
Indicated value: 71 bpm
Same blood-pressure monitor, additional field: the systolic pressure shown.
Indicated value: 93 mmHg
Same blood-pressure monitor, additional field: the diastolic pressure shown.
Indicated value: 57 mmHg
